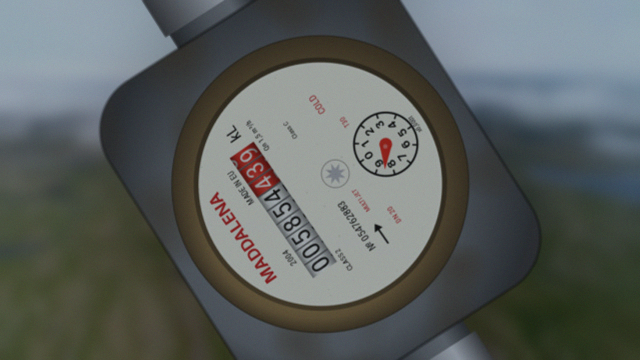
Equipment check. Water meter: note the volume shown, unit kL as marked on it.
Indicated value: 5854.4388 kL
